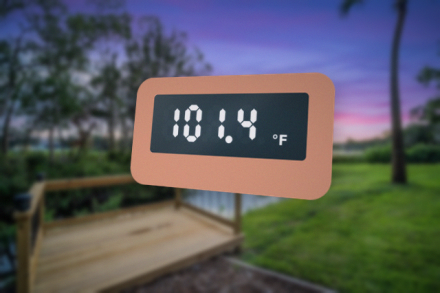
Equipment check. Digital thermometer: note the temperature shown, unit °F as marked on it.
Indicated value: 101.4 °F
